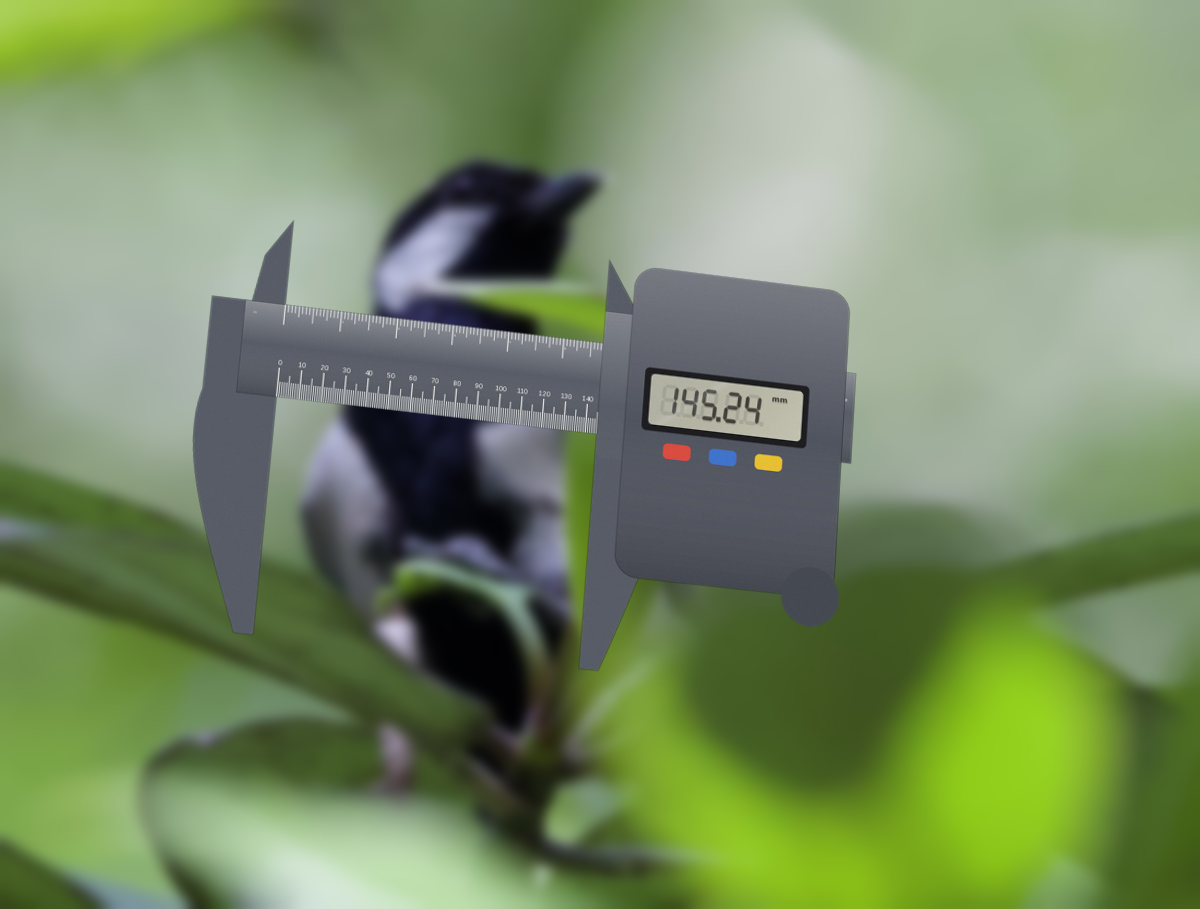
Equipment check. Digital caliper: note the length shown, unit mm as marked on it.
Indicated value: 145.24 mm
